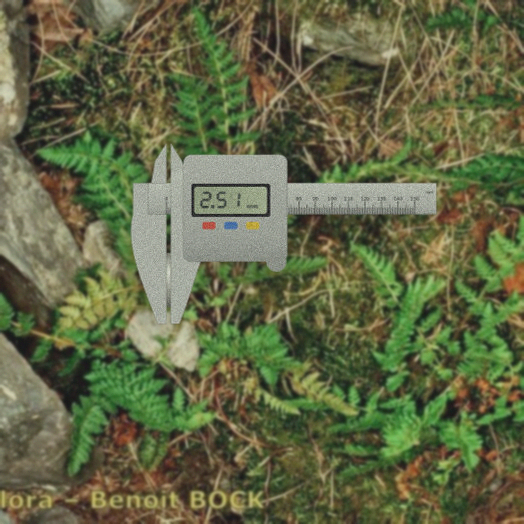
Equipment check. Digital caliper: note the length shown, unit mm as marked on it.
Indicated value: 2.51 mm
